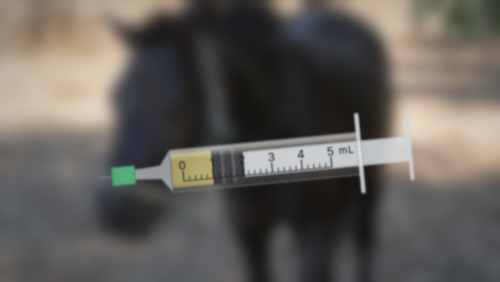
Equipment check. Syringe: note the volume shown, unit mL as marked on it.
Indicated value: 1 mL
